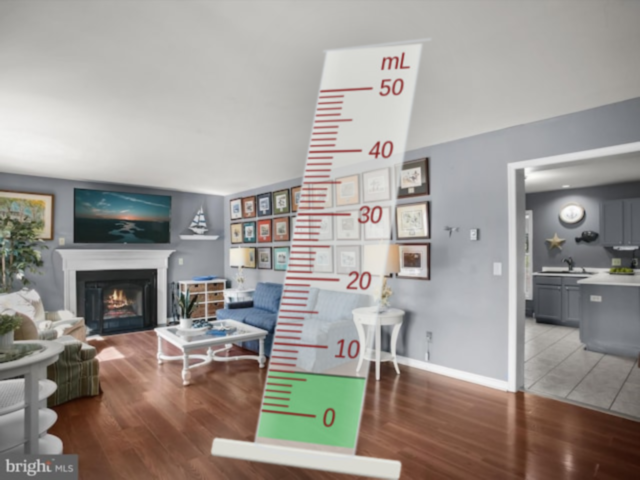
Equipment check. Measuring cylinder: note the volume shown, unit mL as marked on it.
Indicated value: 6 mL
